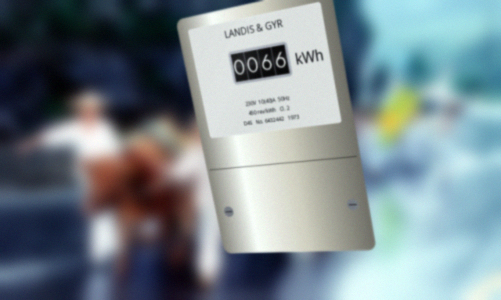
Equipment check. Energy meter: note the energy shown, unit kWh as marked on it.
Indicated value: 66 kWh
